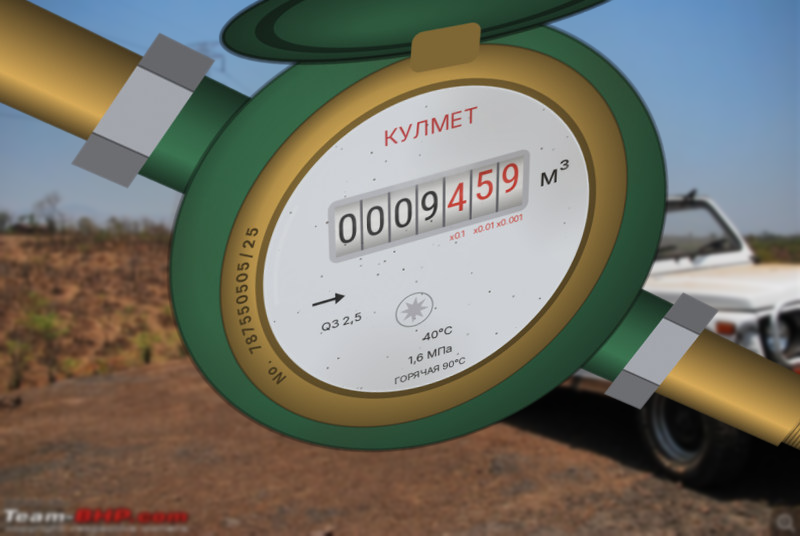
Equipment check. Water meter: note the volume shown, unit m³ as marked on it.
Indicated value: 9.459 m³
